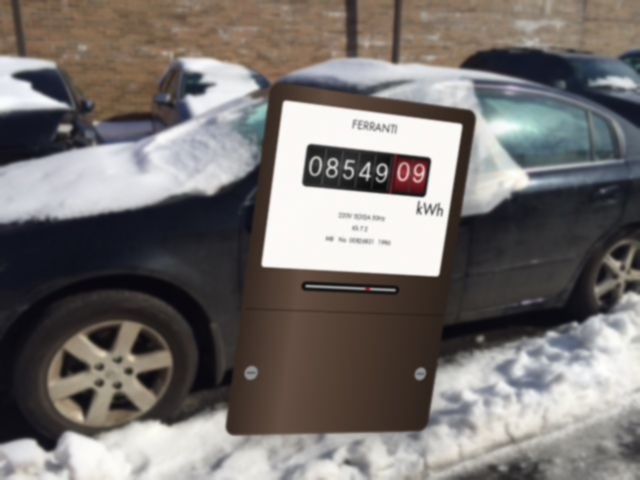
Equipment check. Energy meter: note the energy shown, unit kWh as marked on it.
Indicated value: 8549.09 kWh
